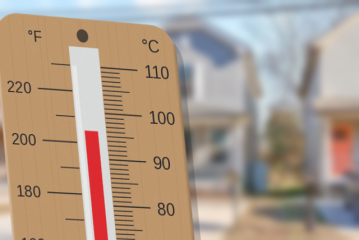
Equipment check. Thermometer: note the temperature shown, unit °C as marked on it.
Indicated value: 96 °C
